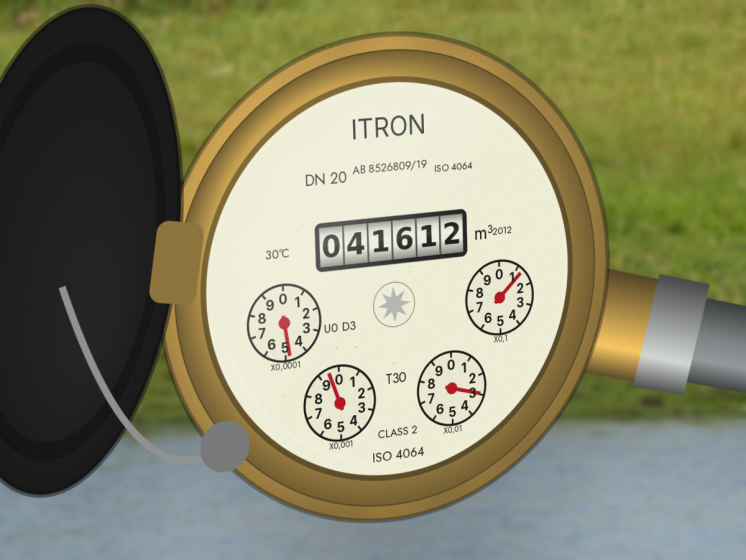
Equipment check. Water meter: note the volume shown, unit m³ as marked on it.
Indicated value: 41612.1294 m³
